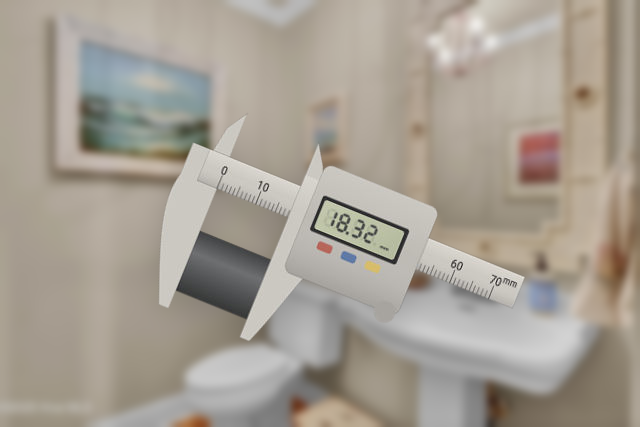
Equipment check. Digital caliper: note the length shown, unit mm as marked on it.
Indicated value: 18.32 mm
